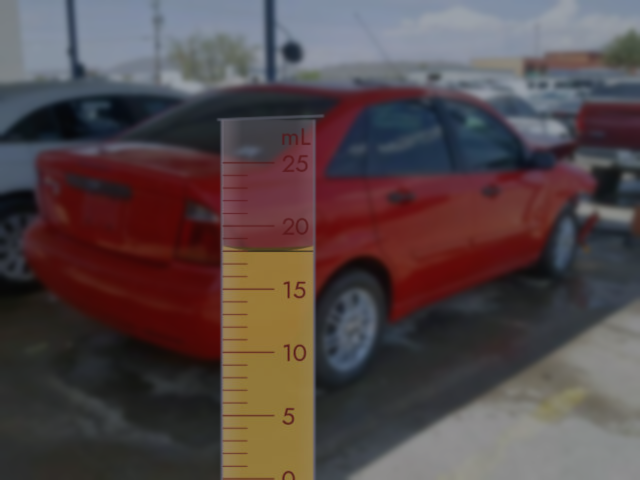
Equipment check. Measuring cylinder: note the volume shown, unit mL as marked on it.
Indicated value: 18 mL
